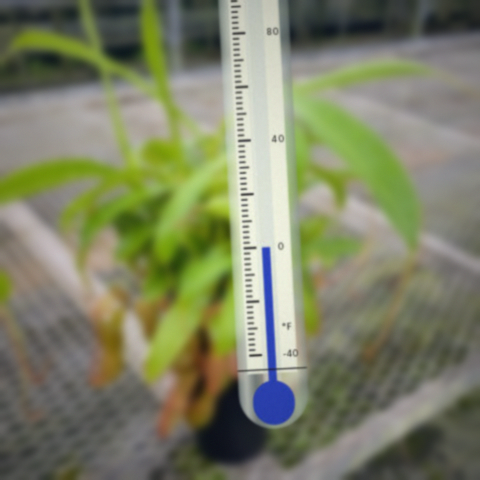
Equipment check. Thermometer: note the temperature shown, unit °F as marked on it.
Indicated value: 0 °F
